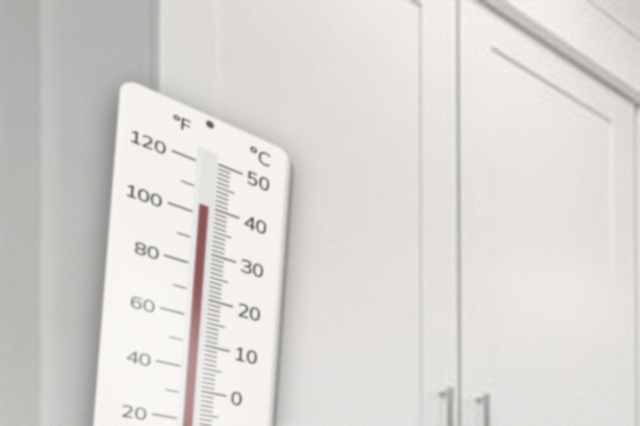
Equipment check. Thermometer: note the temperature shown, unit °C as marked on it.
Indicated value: 40 °C
